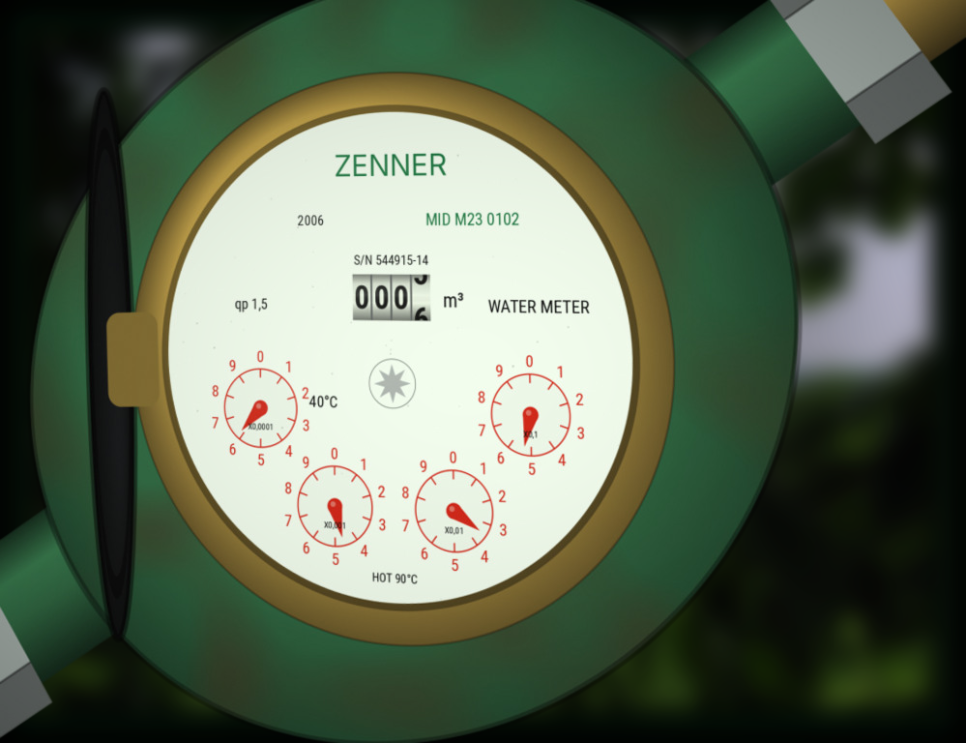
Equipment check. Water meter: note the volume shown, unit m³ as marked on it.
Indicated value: 5.5346 m³
